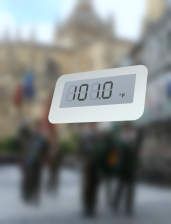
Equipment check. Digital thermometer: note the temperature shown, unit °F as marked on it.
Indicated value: 101.0 °F
